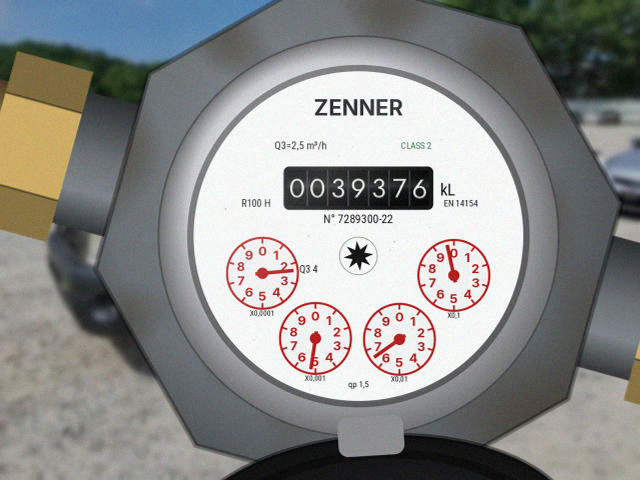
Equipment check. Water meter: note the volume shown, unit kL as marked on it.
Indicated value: 39375.9652 kL
